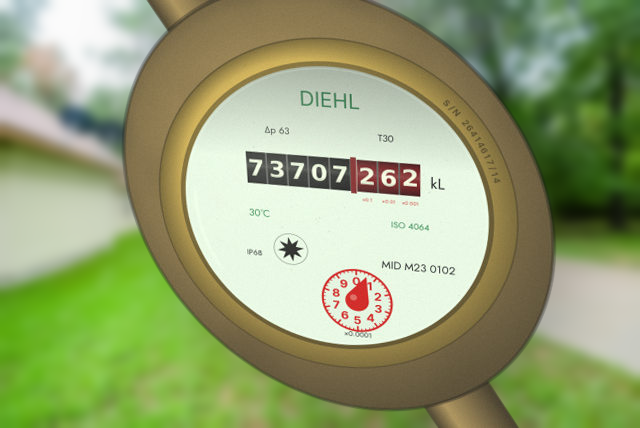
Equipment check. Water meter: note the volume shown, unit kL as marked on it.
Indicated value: 73707.2620 kL
